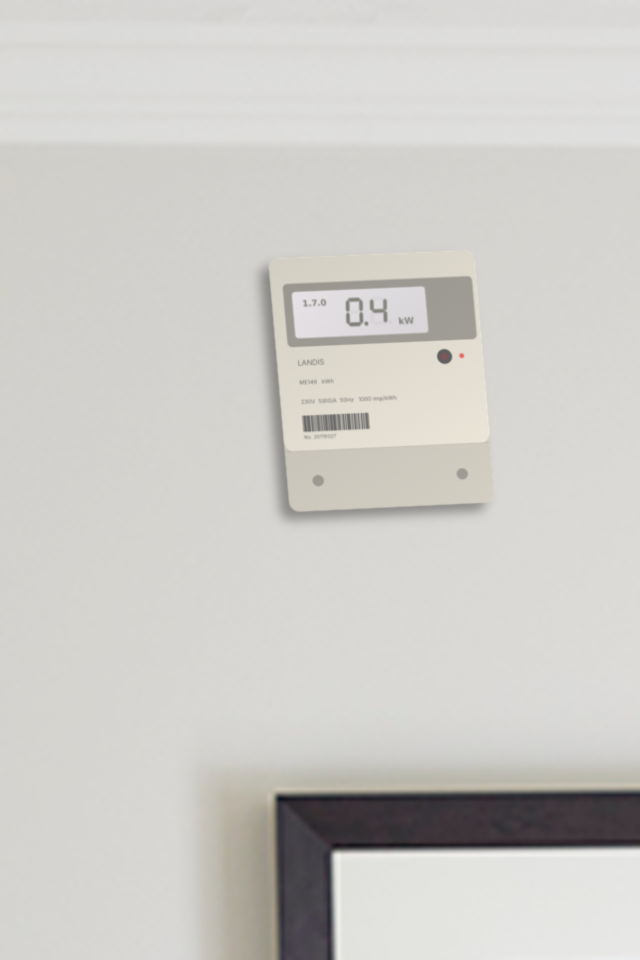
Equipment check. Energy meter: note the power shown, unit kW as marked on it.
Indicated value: 0.4 kW
